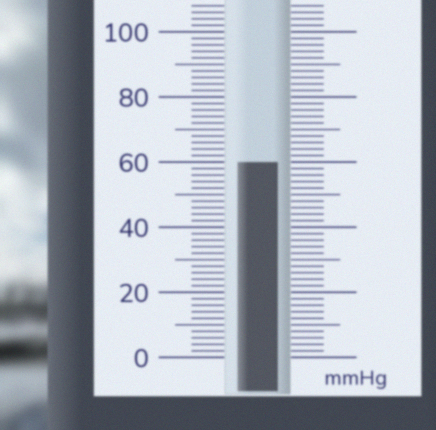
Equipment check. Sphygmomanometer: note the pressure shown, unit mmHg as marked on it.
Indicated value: 60 mmHg
